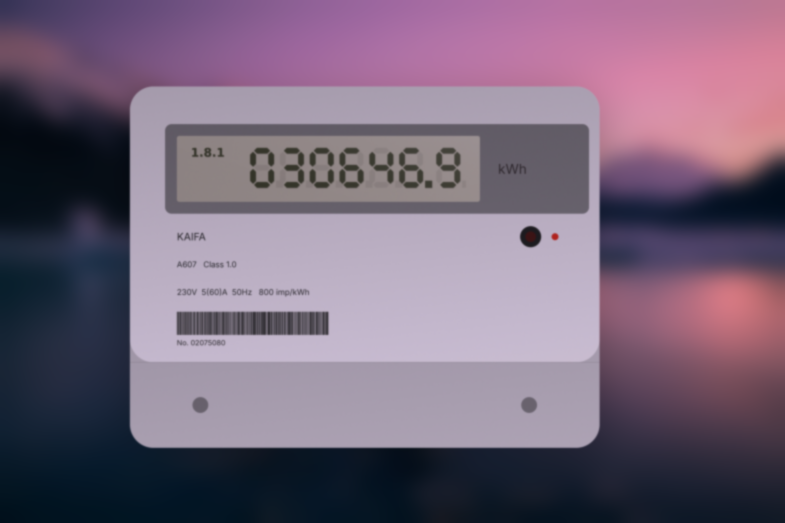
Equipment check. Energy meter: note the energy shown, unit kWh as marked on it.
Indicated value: 30646.9 kWh
